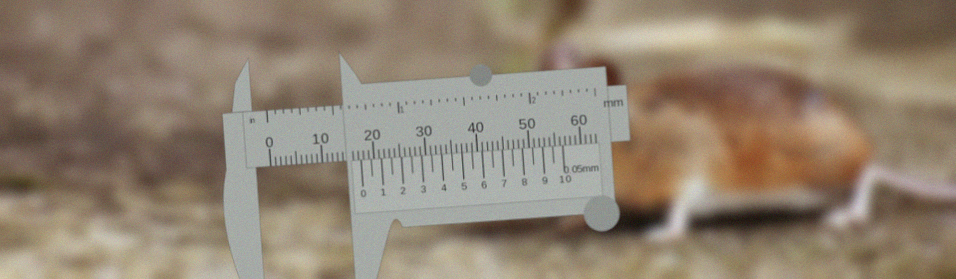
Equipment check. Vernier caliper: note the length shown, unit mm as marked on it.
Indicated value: 17.5 mm
